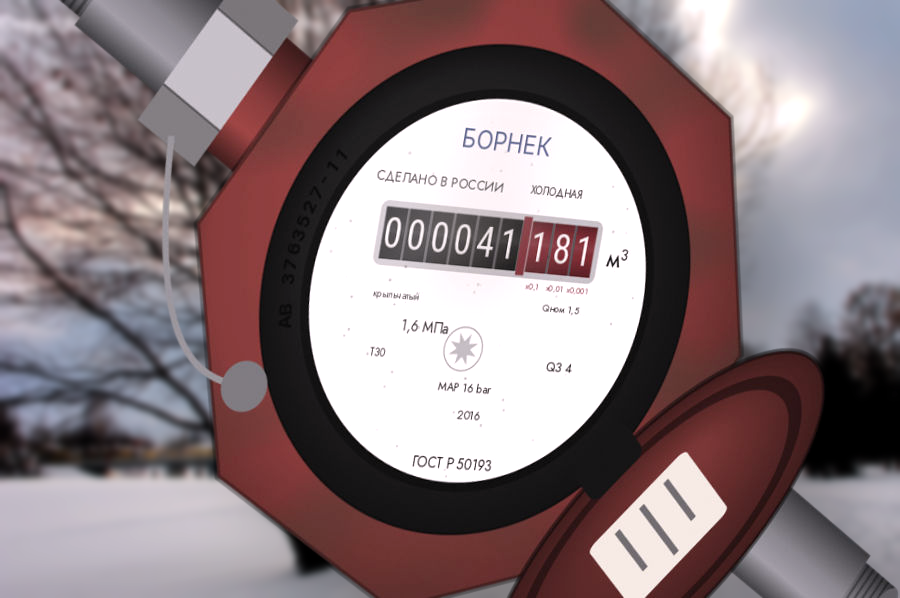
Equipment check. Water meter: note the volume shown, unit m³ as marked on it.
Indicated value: 41.181 m³
